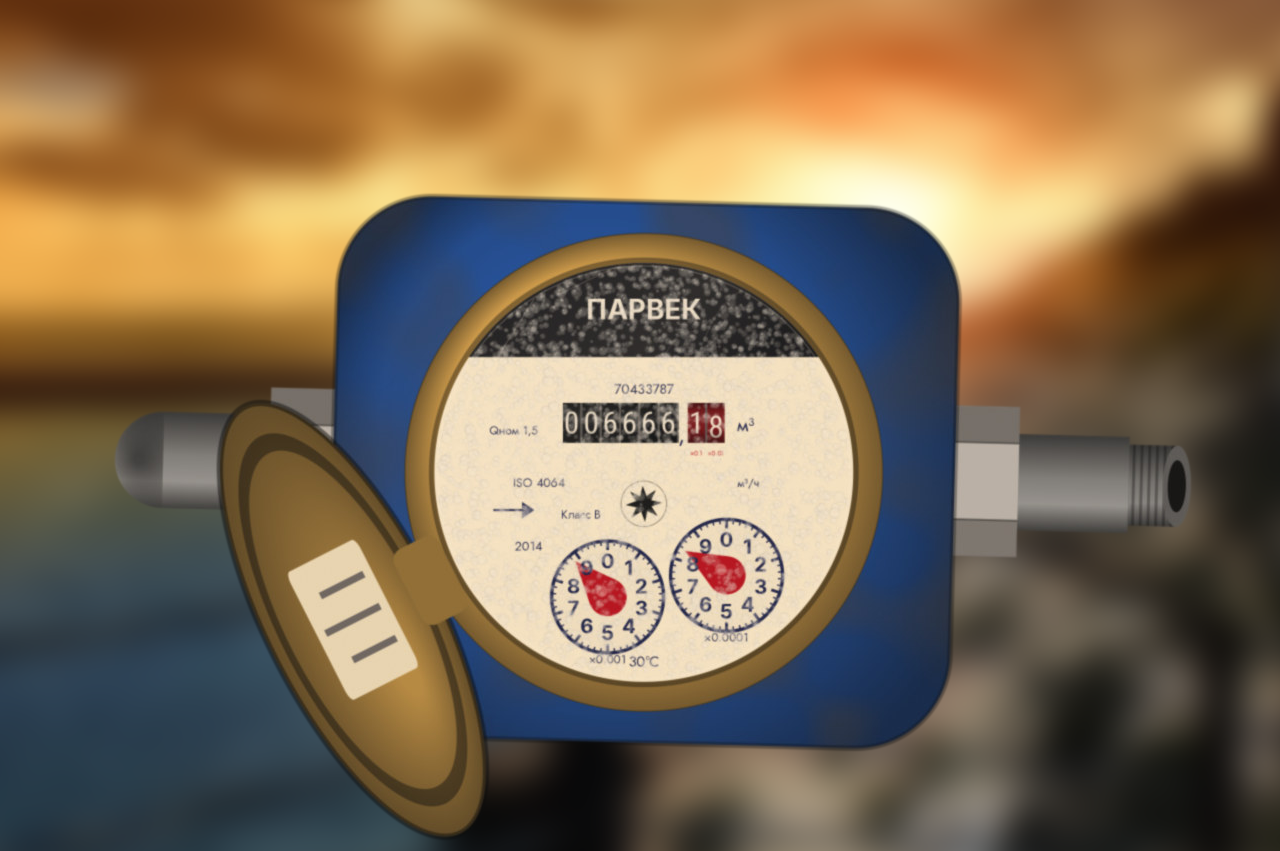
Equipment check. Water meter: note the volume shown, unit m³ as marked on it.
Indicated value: 6666.1788 m³
